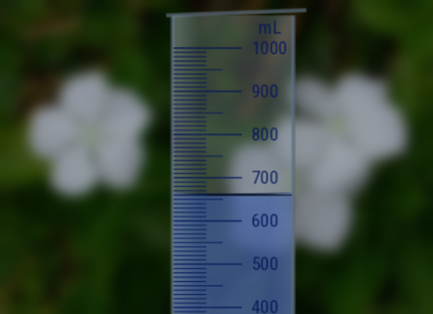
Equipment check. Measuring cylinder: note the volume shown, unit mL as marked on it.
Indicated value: 660 mL
